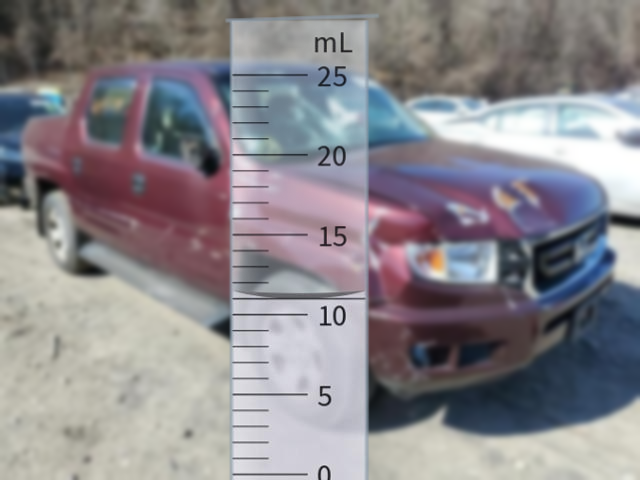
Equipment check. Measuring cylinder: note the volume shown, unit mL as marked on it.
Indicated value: 11 mL
